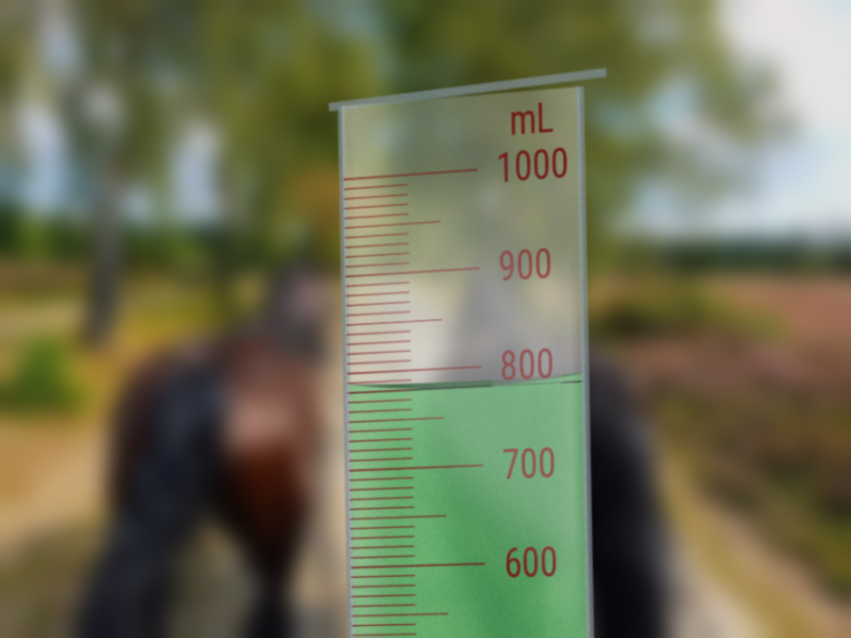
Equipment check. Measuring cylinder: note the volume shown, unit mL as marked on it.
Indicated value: 780 mL
